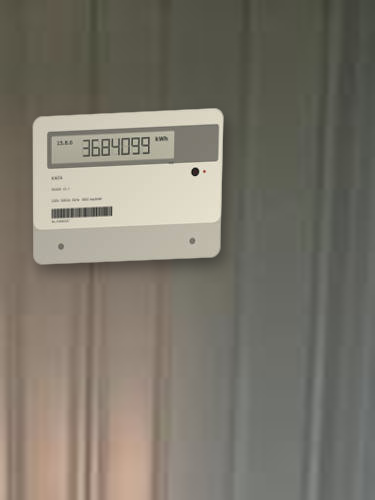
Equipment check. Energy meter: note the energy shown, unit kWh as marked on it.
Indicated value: 3684099 kWh
